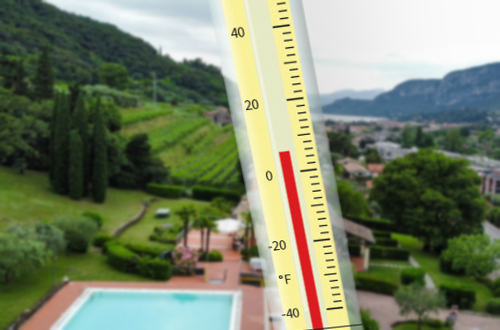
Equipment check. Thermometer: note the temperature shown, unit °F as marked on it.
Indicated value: 6 °F
